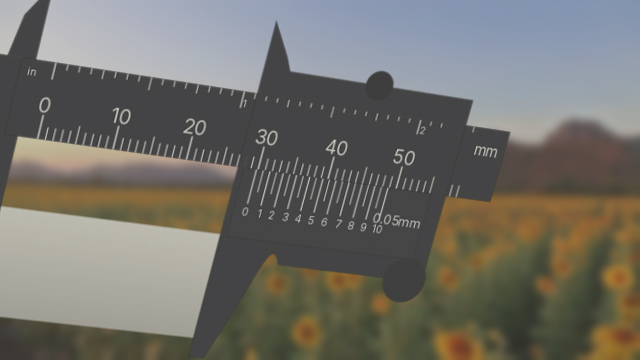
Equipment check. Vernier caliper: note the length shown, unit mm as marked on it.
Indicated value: 29.8 mm
